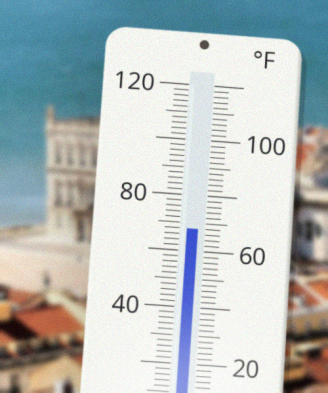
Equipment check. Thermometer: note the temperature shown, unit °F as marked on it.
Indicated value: 68 °F
